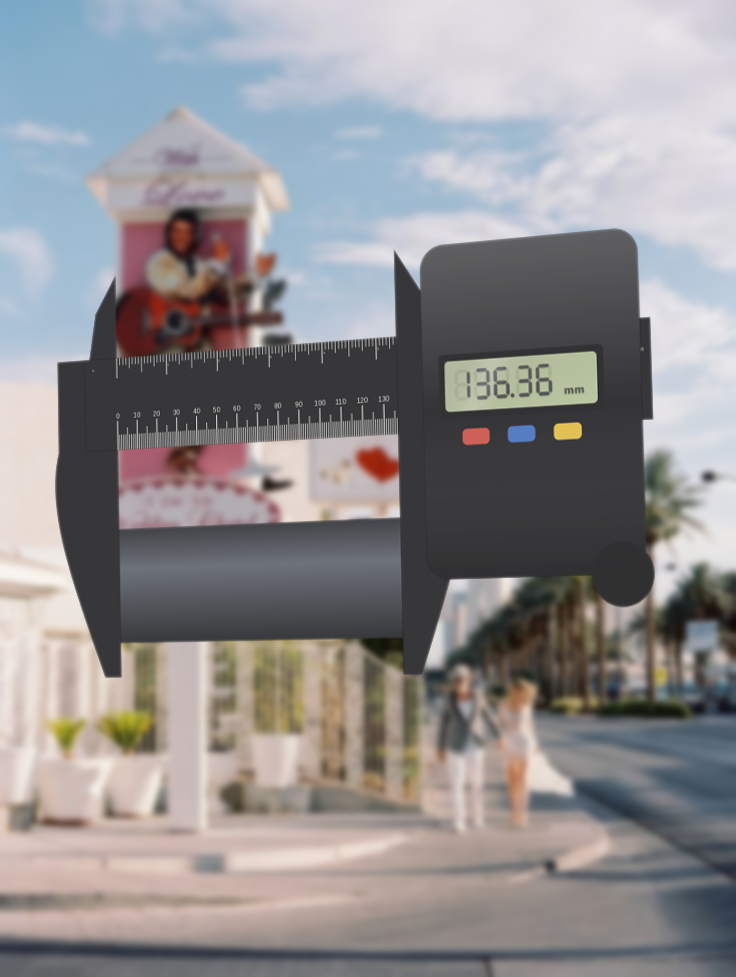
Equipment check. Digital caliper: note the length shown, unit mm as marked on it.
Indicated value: 136.36 mm
